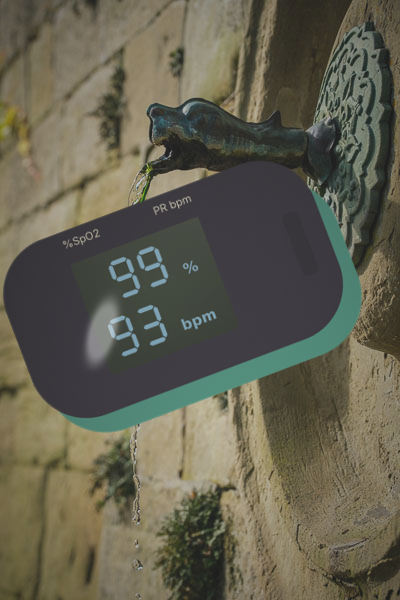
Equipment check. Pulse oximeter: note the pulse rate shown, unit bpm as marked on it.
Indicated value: 93 bpm
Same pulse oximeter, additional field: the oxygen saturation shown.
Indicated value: 99 %
